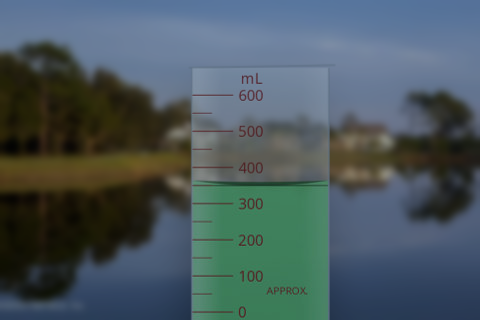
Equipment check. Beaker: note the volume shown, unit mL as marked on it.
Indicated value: 350 mL
